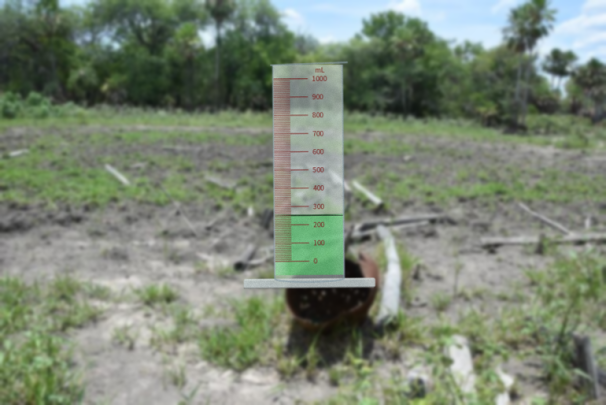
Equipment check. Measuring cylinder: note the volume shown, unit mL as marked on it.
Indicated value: 250 mL
